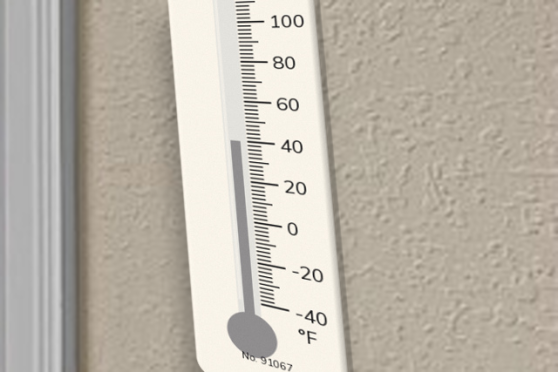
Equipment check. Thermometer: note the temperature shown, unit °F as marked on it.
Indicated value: 40 °F
